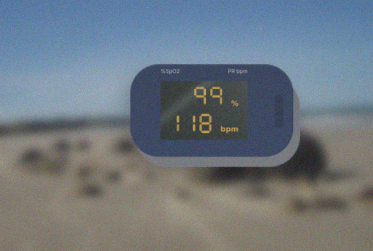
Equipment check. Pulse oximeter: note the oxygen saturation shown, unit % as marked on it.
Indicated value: 99 %
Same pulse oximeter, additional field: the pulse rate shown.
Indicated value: 118 bpm
